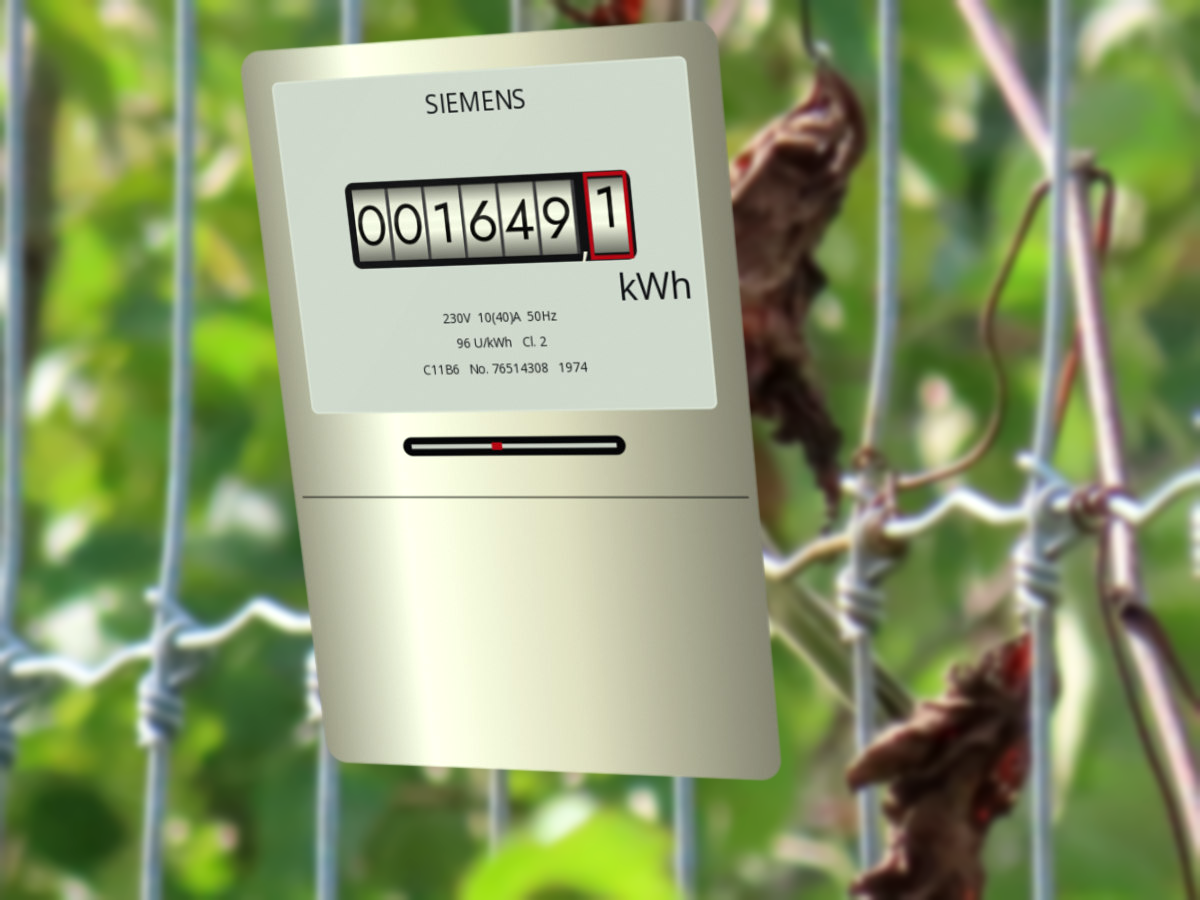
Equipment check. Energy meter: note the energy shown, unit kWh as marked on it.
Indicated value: 1649.1 kWh
